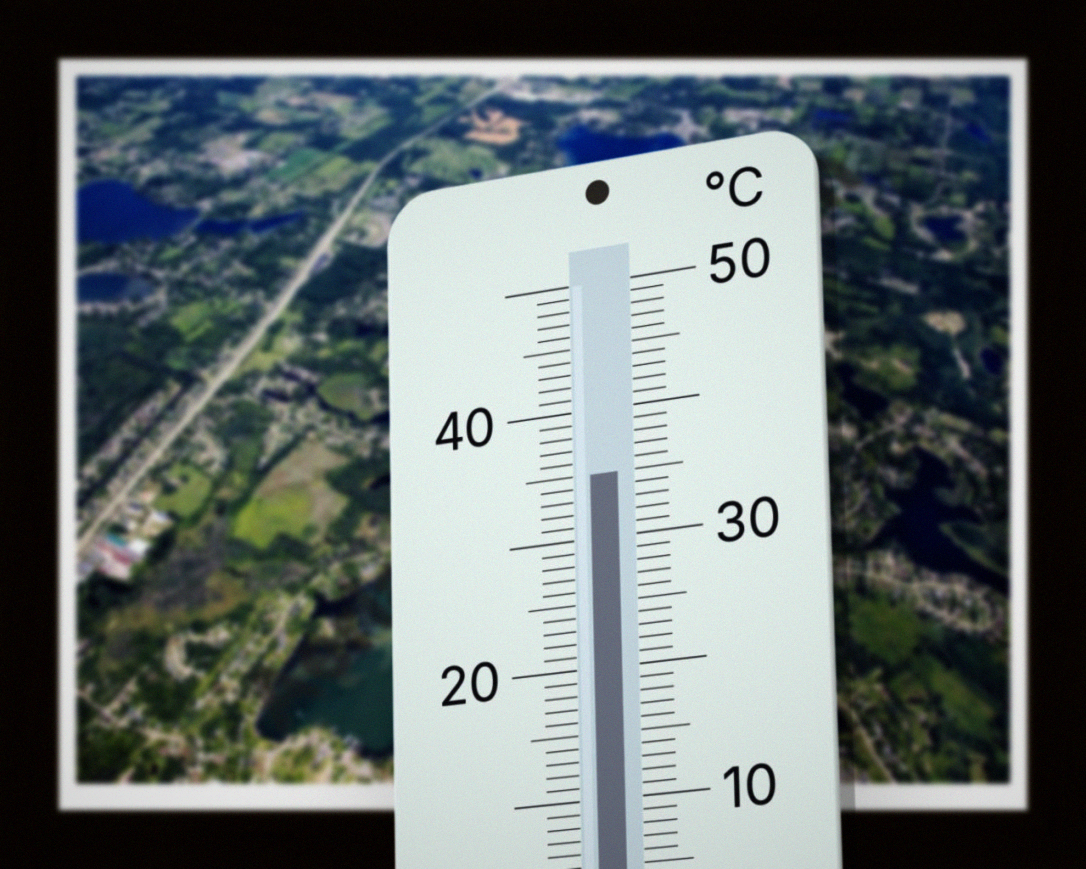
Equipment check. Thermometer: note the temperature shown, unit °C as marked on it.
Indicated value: 35 °C
